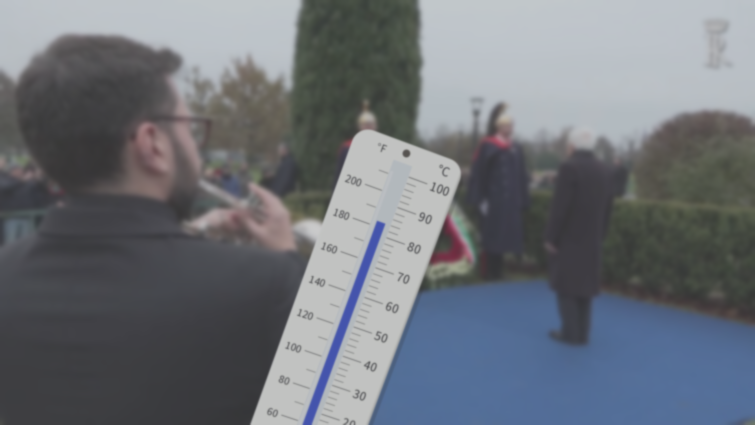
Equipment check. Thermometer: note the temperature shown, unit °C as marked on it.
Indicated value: 84 °C
